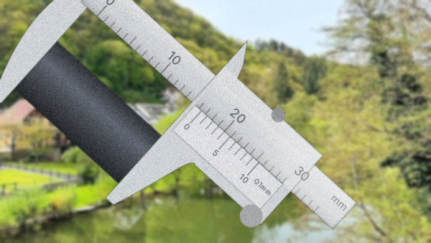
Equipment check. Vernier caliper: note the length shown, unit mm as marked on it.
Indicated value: 16.4 mm
